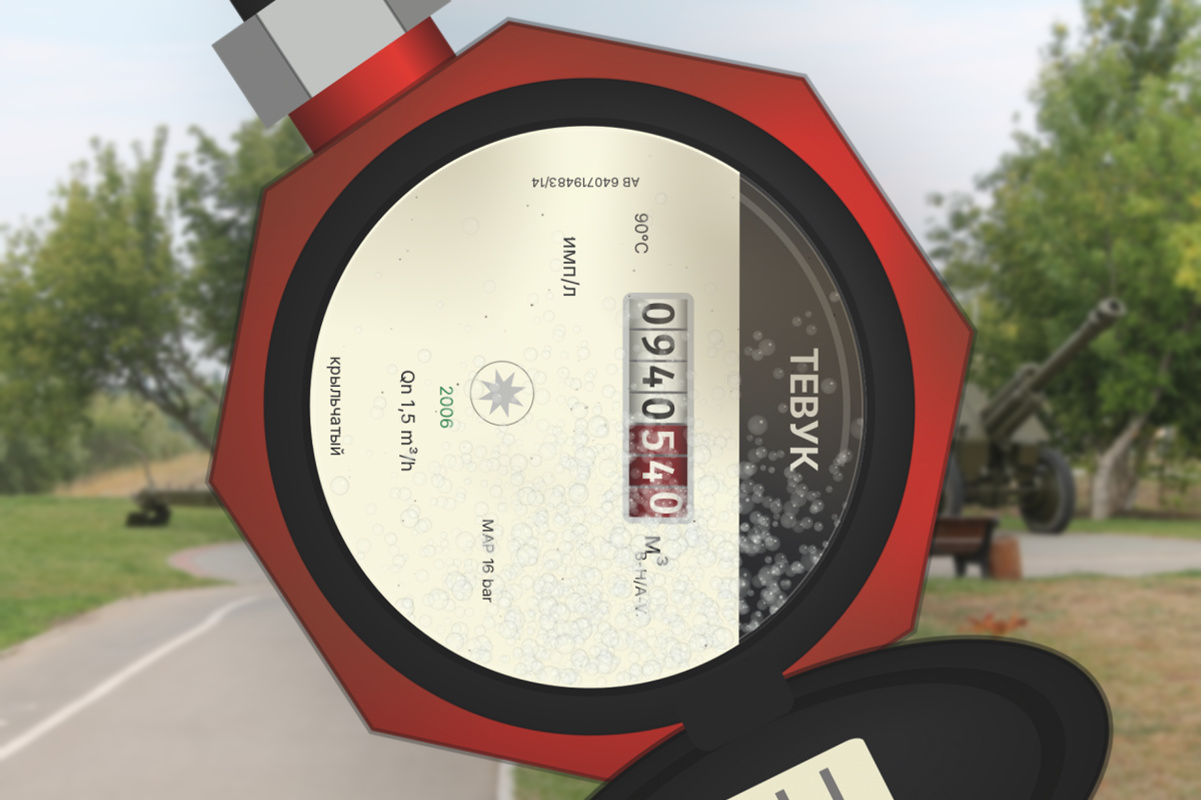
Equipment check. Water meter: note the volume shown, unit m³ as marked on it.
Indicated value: 940.540 m³
